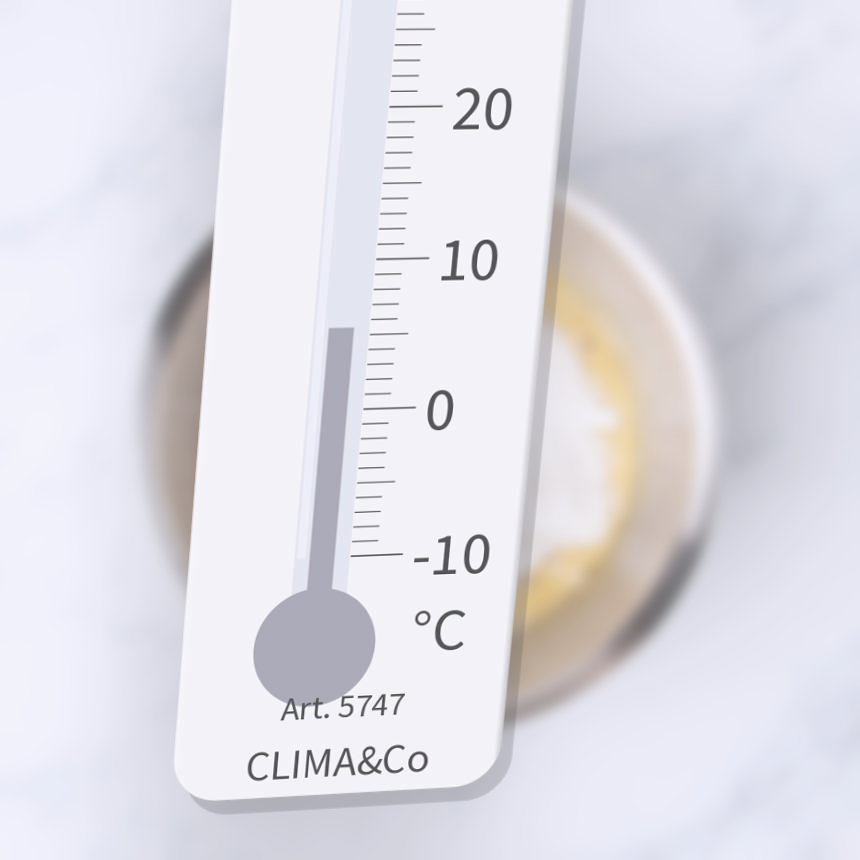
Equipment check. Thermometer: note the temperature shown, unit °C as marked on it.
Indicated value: 5.5 °C
